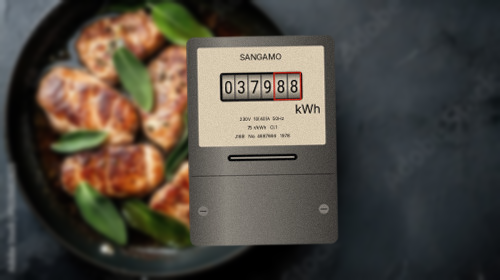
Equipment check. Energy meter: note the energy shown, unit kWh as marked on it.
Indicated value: 379.88 kWh
